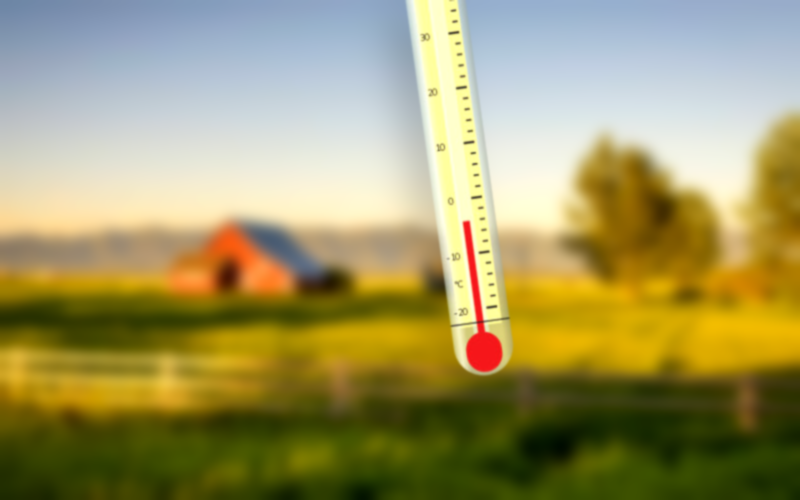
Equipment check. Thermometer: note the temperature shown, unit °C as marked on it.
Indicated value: -4 °C
